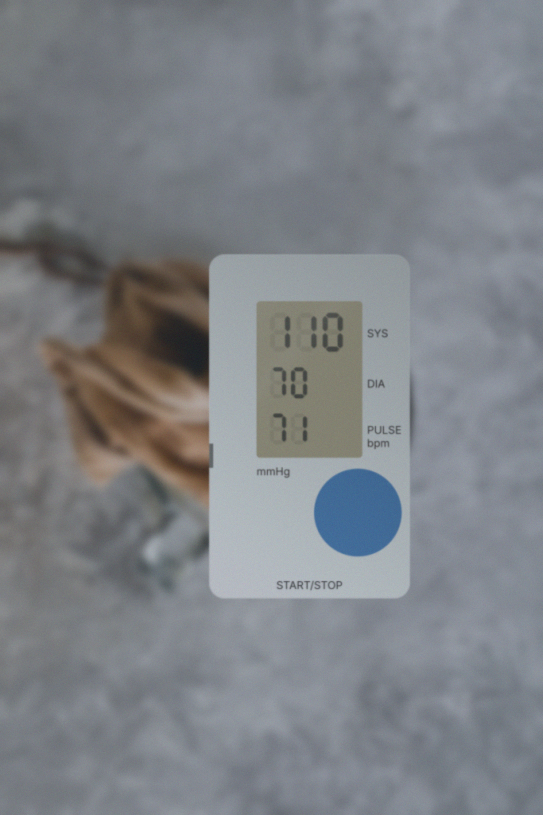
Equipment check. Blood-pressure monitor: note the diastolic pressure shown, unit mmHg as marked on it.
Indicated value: 70 mmHg
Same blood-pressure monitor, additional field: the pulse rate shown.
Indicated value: 71 bpm
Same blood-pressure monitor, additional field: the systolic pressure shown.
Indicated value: 110 mmHg
